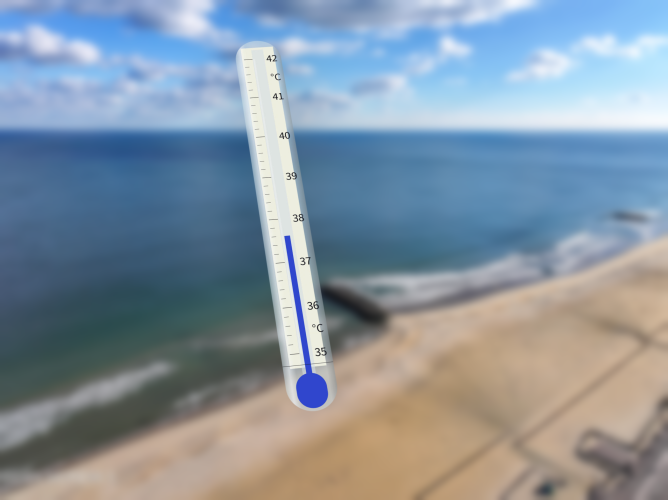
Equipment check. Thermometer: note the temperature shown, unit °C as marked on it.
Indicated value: 37.6 °C
